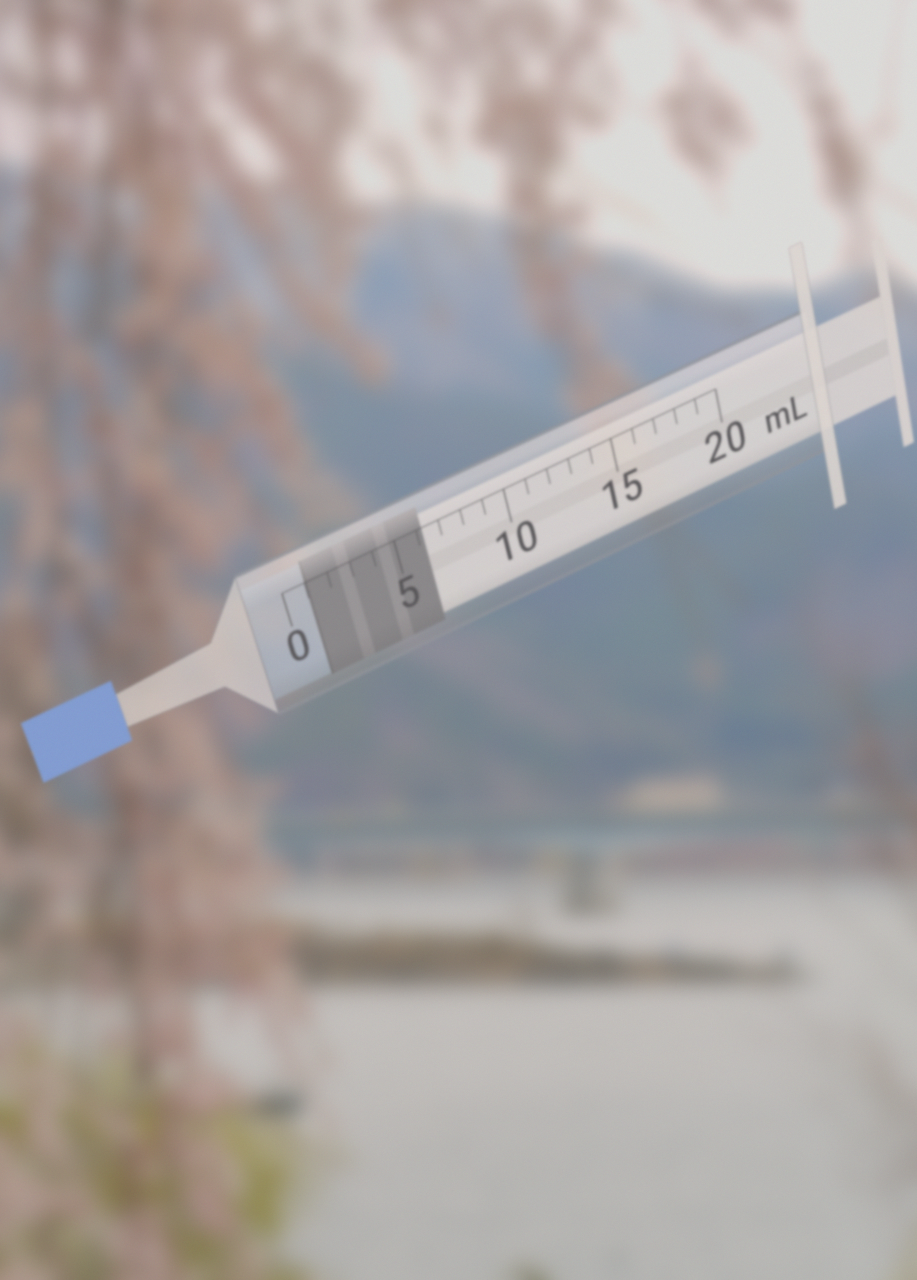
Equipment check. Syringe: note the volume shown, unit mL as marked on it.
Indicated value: 1 mL
